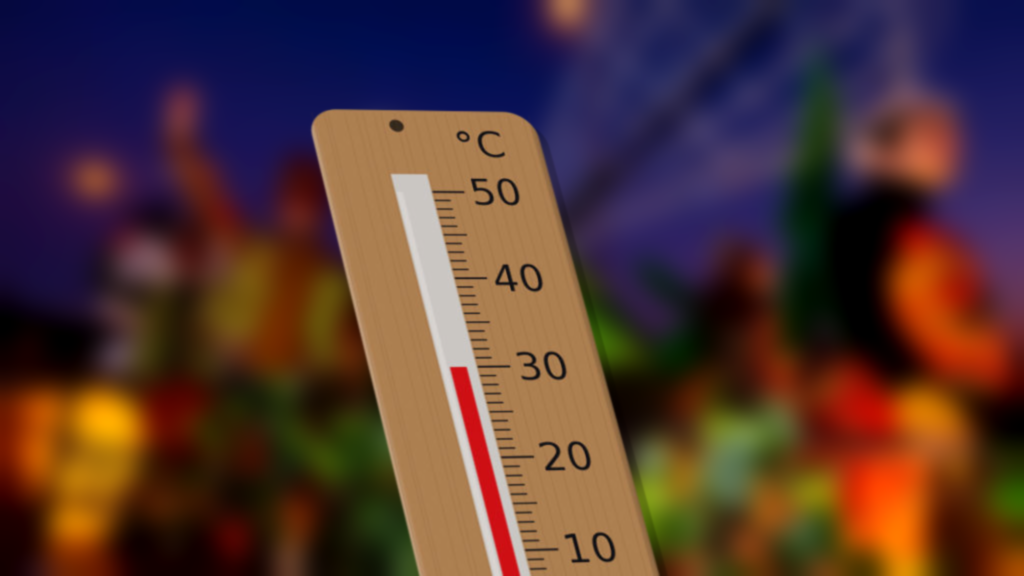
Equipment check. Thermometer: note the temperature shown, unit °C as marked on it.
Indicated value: 30 °C
